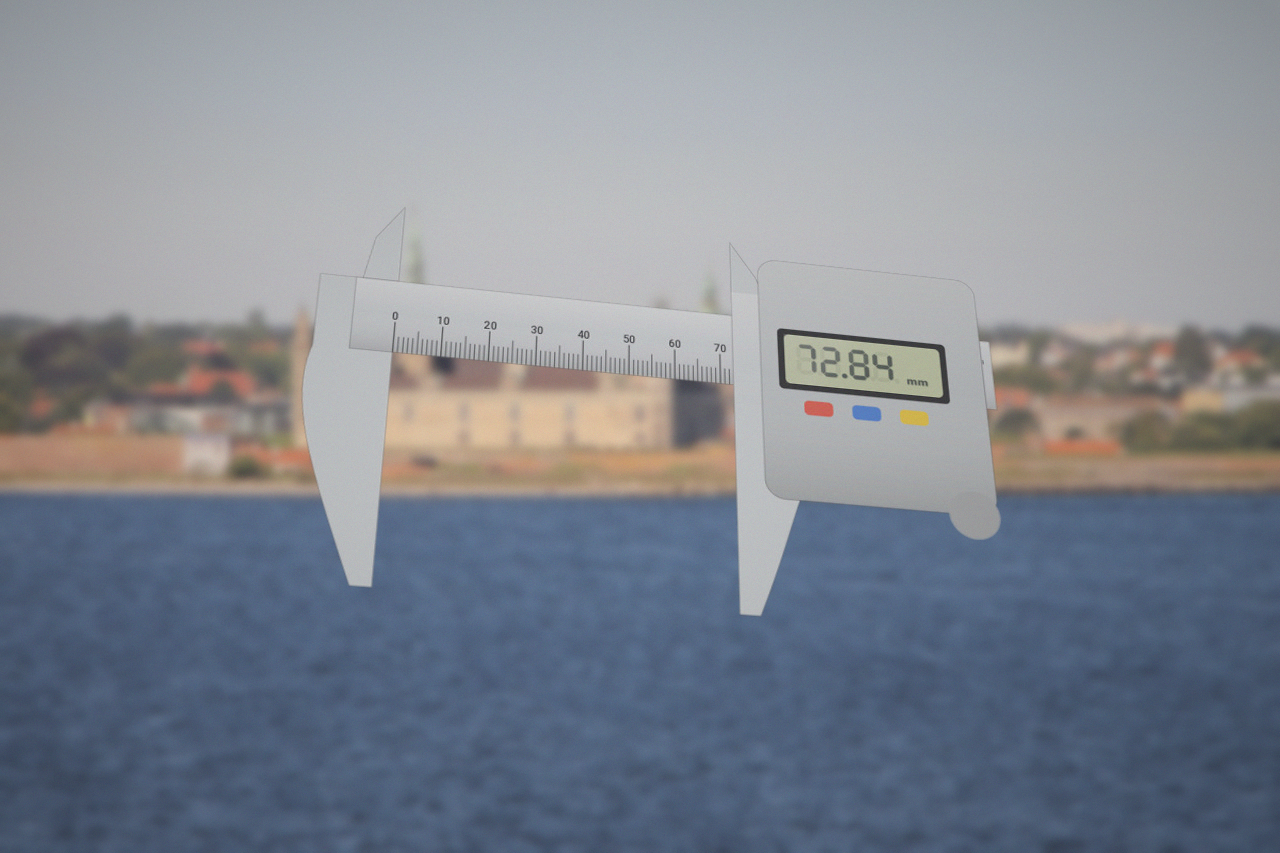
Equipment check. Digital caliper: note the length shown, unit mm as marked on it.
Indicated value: 72.84 mm
